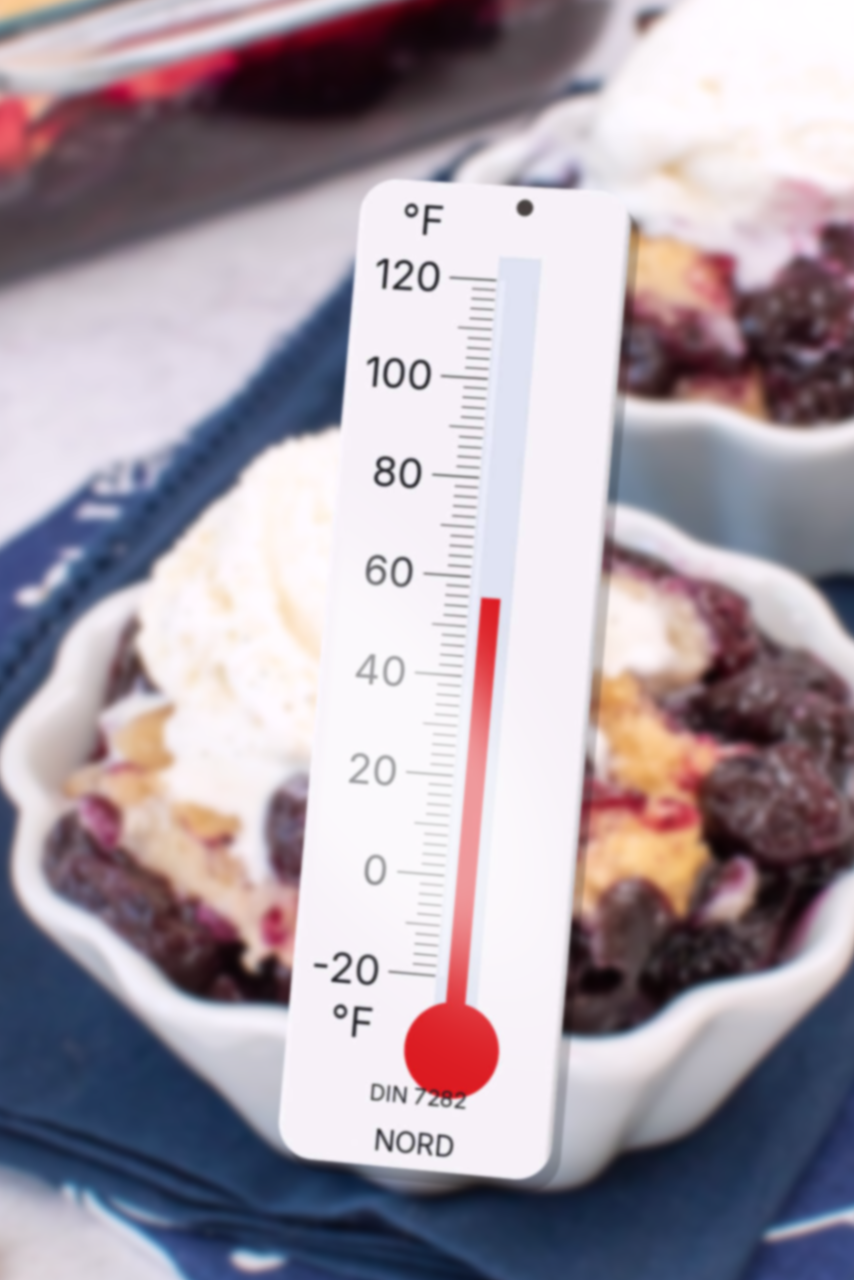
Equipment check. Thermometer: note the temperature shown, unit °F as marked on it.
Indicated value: 56 °F
